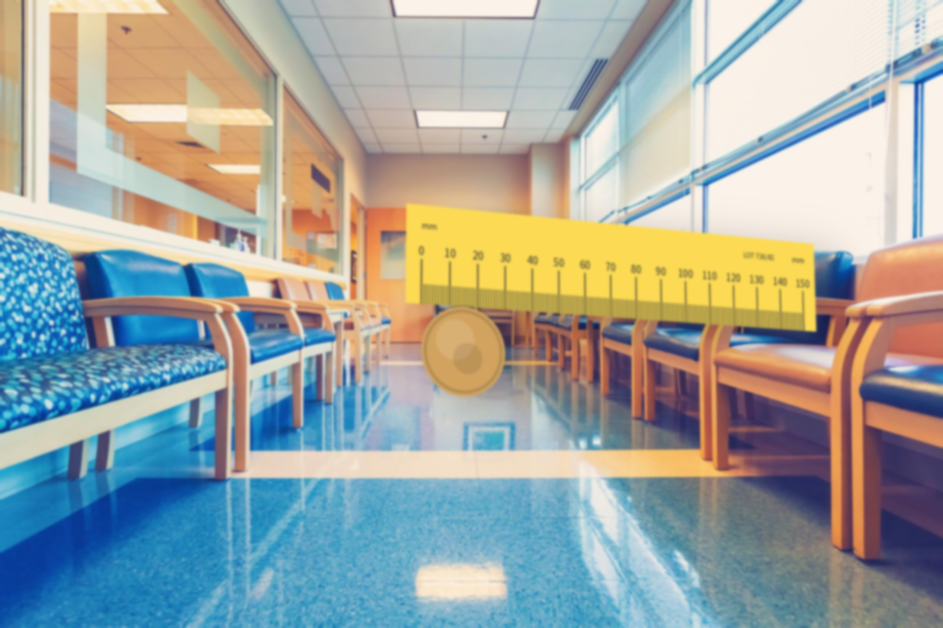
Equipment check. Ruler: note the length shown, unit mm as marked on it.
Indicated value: 30 mm
